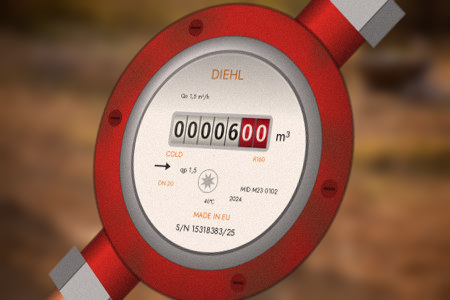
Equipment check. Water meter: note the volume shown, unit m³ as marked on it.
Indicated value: 6.00 m³
